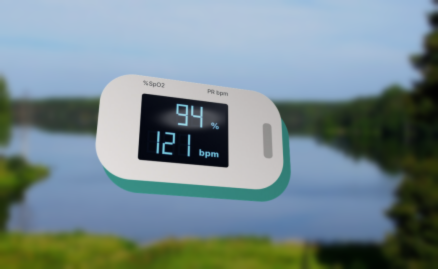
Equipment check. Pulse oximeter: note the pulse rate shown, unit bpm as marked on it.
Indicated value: 121 bpm
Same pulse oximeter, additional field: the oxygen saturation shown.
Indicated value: 94 %
